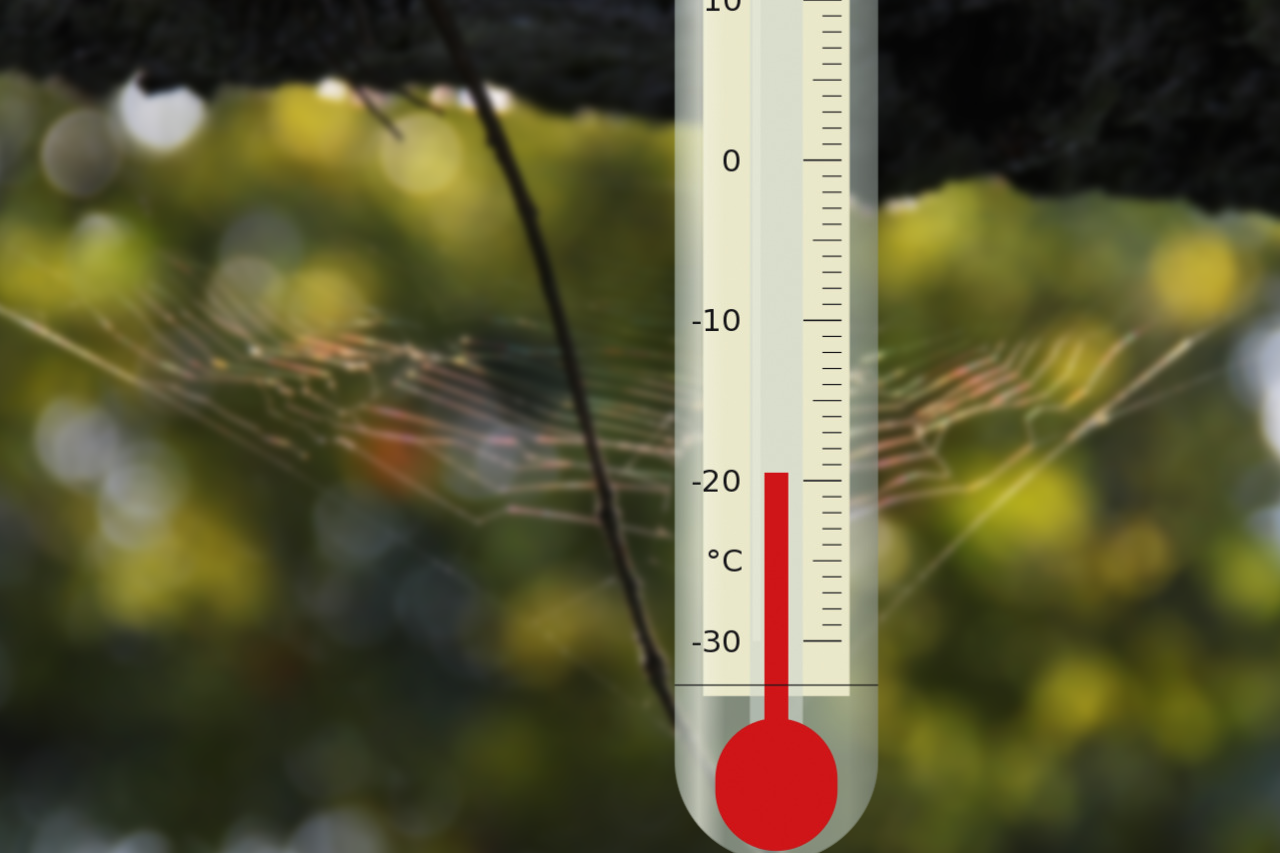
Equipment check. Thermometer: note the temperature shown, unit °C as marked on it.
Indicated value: -19.5 °C
